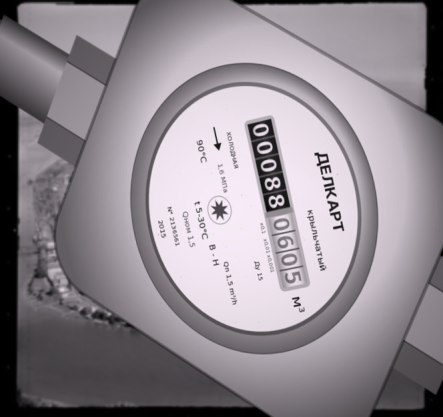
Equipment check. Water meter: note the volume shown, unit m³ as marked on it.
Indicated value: 88.0605 m³
